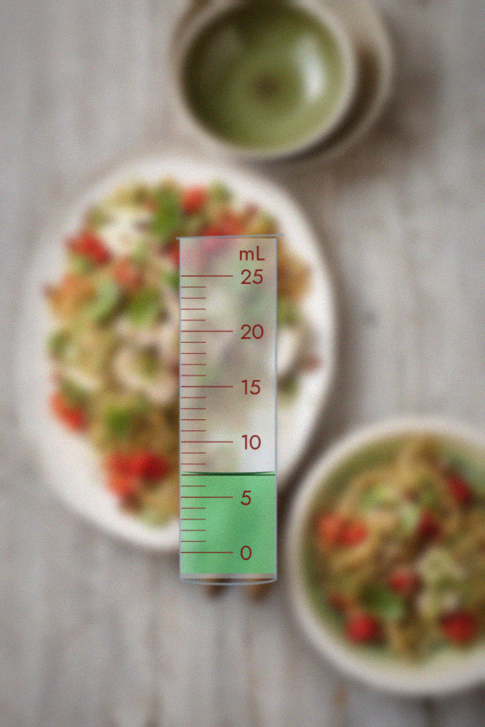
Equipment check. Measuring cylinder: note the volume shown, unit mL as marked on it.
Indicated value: 7 mL
